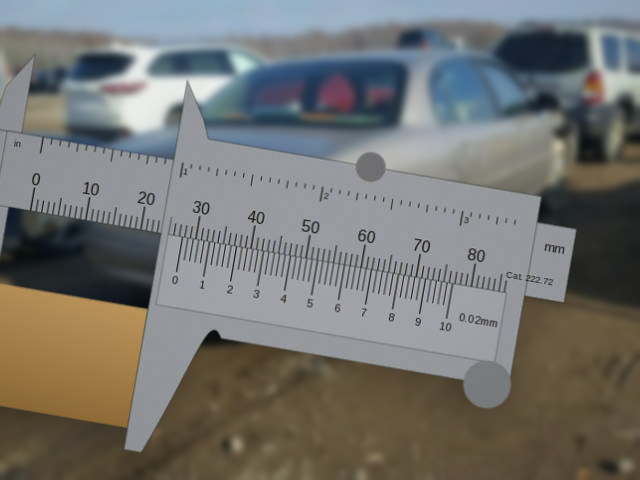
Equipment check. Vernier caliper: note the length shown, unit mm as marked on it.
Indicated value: 27.6 mm
